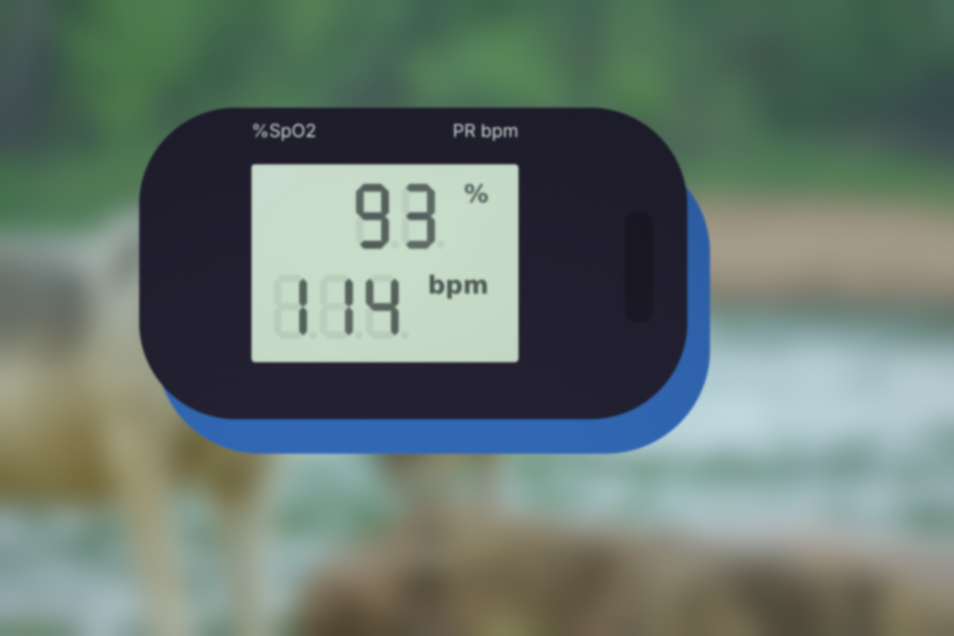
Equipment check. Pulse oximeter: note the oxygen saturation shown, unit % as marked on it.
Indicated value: 93 %
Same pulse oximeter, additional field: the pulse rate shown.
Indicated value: 114 bpm
